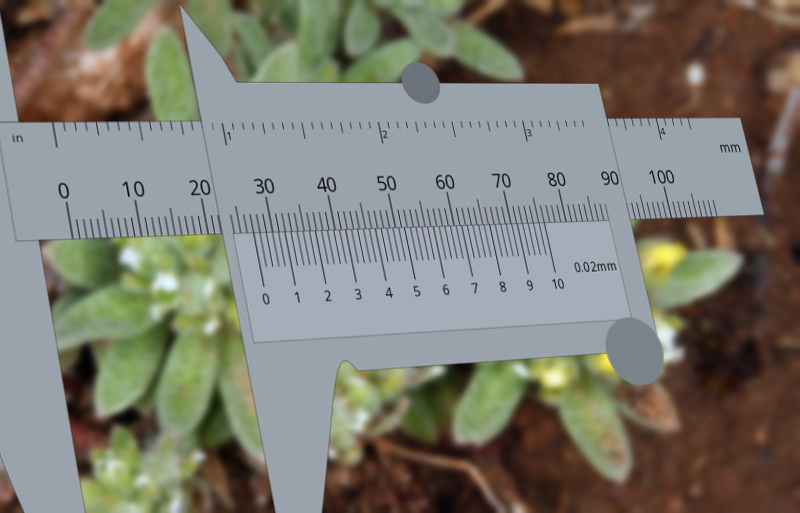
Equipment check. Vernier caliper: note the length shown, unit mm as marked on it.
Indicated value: 27.0 mm
